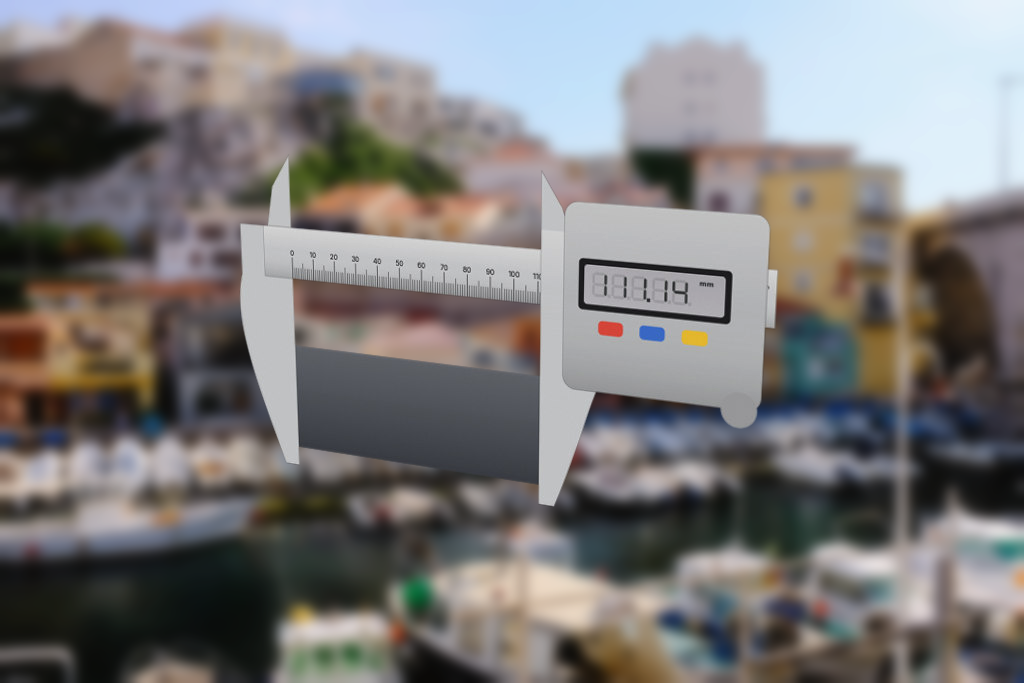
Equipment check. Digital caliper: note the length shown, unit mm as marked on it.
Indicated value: 111.14 mm
